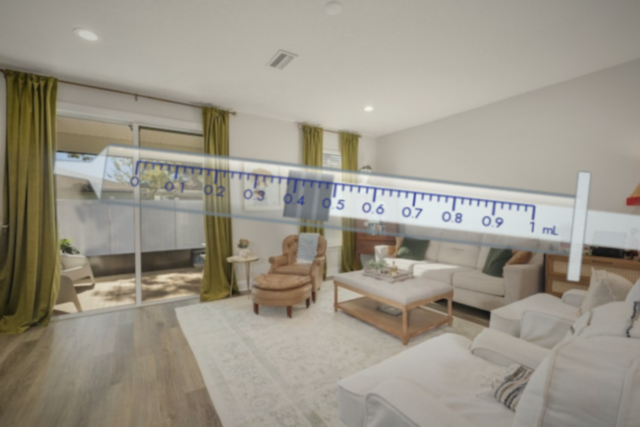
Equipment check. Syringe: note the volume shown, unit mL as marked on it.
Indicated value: 0.38 mL
